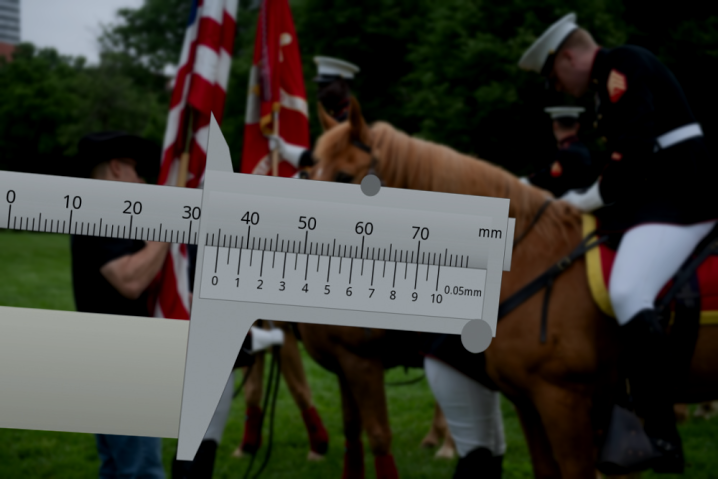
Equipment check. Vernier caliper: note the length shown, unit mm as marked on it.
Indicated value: 35.0 mm
